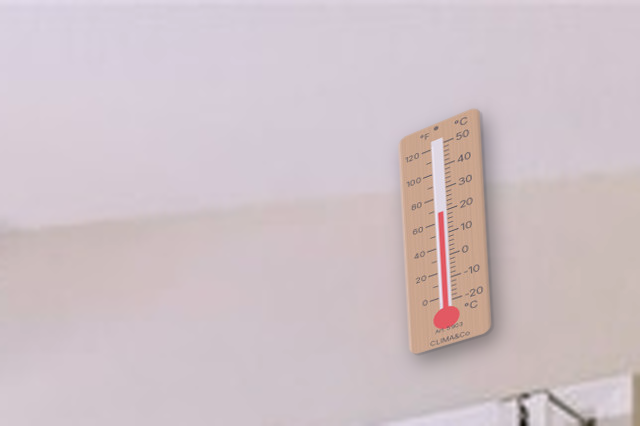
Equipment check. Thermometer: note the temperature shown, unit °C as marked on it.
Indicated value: 20 °C
